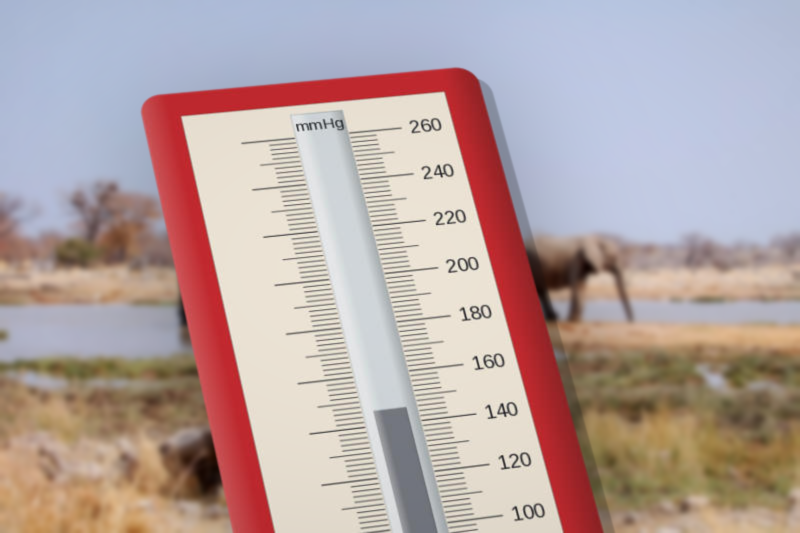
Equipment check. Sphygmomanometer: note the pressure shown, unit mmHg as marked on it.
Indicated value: 146 mmHg
